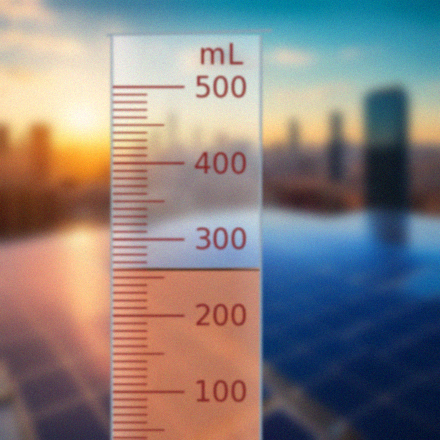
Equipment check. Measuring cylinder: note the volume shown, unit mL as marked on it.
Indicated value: 260 mL
